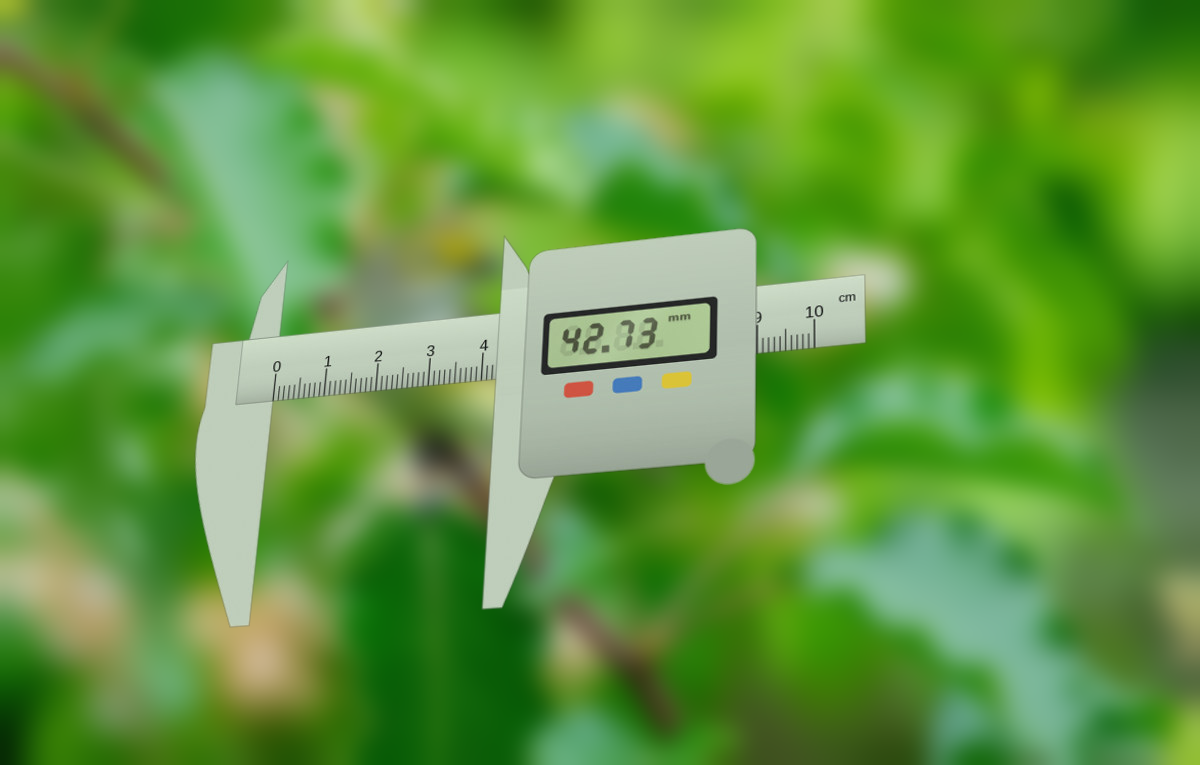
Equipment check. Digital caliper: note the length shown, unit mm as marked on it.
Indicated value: 42.73 mm
